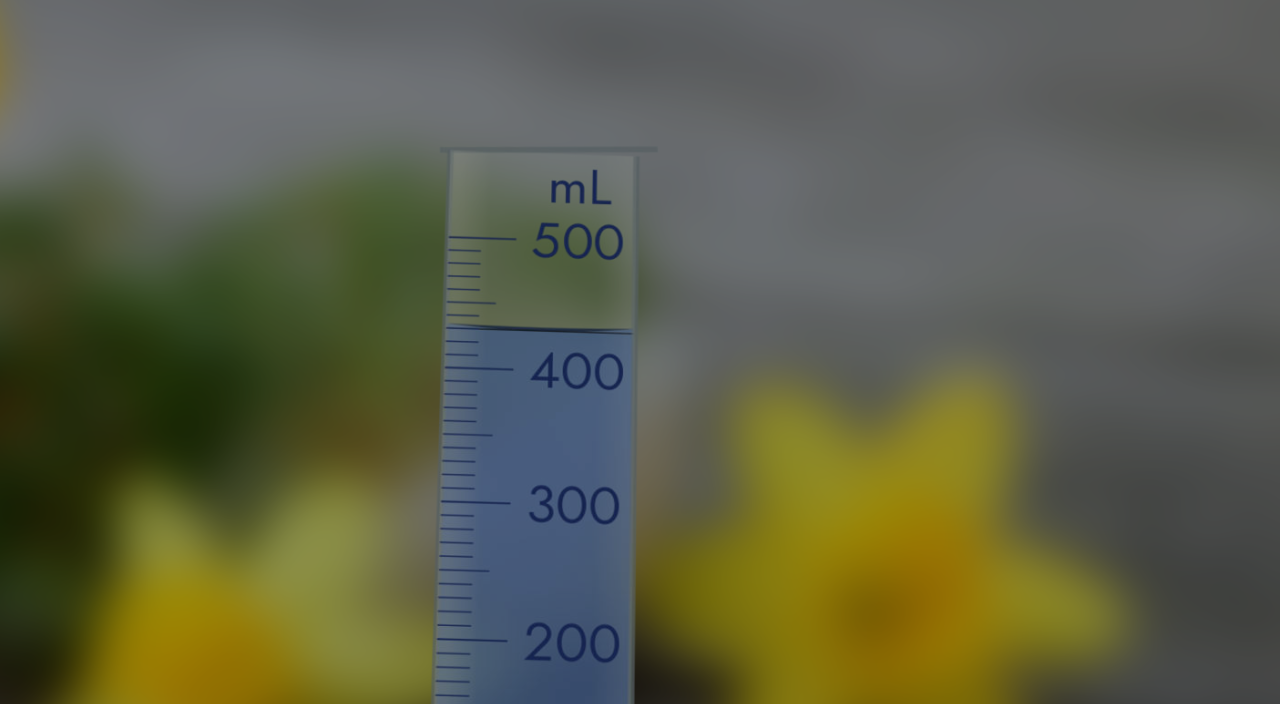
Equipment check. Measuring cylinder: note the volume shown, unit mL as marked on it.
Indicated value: 430 mL
